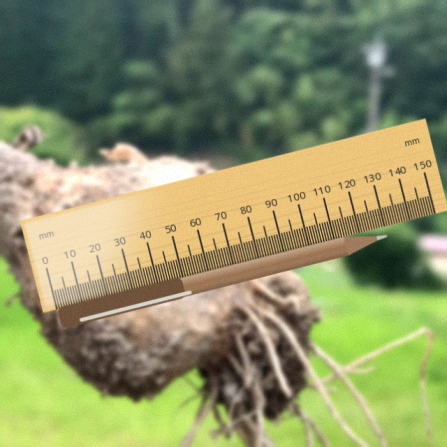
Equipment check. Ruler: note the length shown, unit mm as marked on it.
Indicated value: 130 mm
